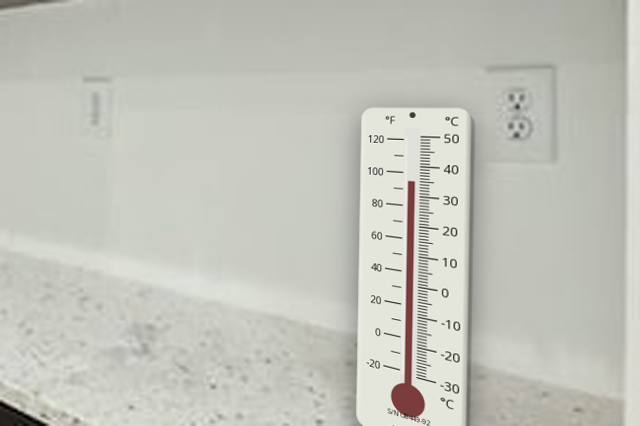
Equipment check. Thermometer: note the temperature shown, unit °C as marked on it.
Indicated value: 35 °C
